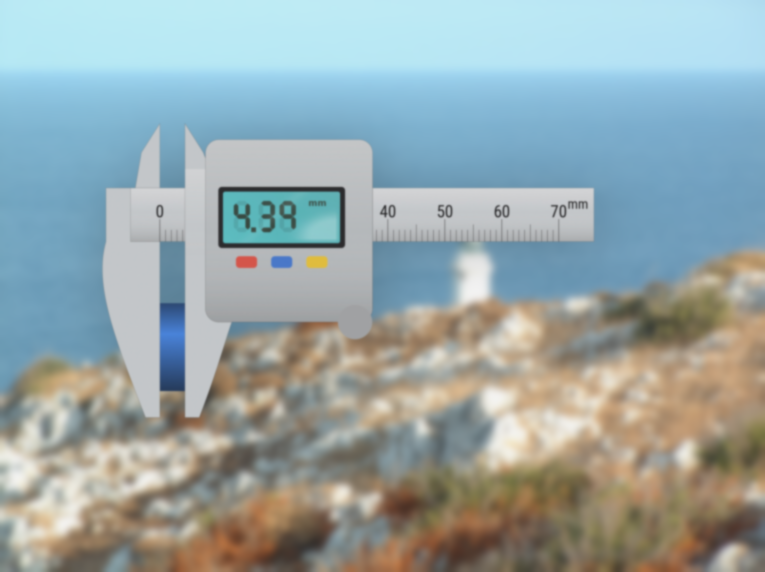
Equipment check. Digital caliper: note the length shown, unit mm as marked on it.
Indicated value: 4.39 mm
